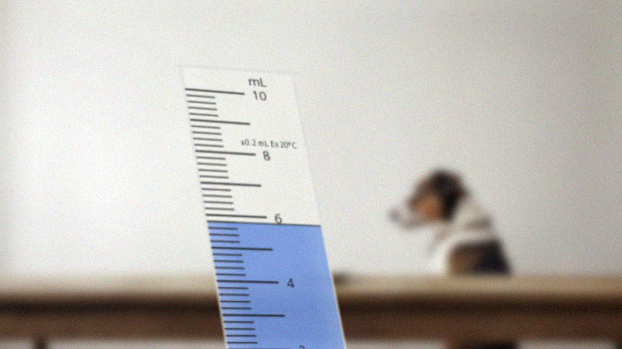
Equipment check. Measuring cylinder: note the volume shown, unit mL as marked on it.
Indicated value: 5.8 mL
